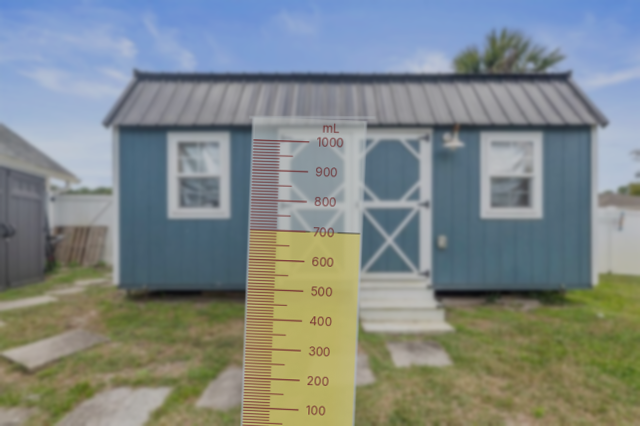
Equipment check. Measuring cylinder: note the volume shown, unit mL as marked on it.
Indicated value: 700 mL
